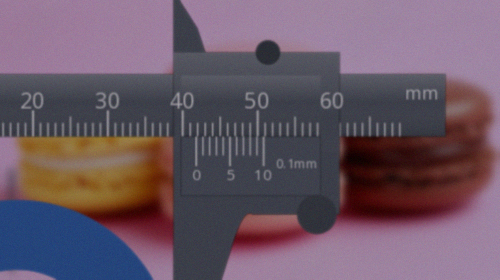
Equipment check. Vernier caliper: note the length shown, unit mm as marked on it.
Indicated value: 41.8 mm
